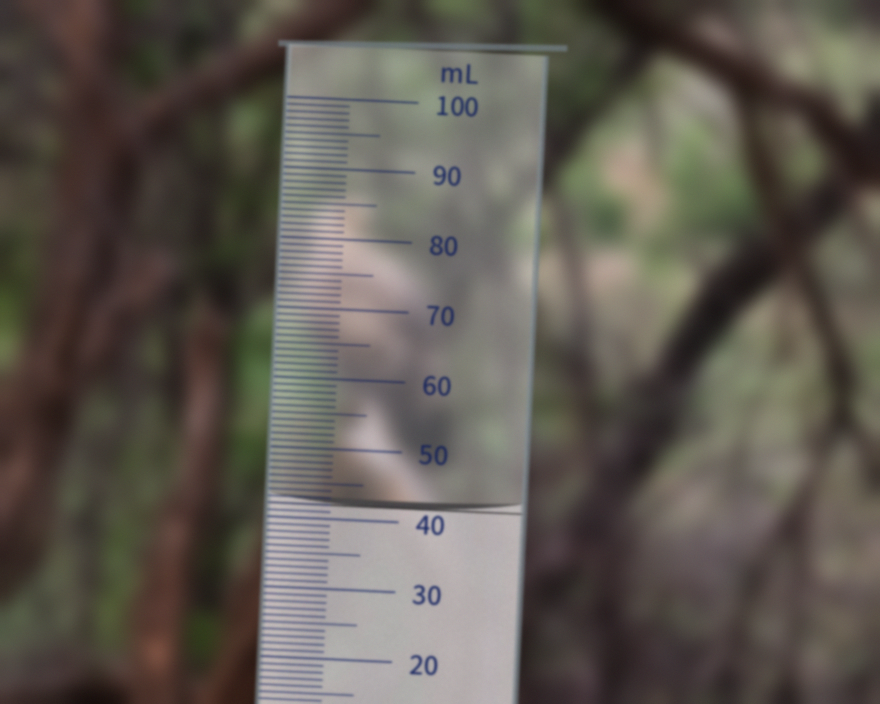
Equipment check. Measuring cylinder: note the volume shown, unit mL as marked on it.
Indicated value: 42 mL
